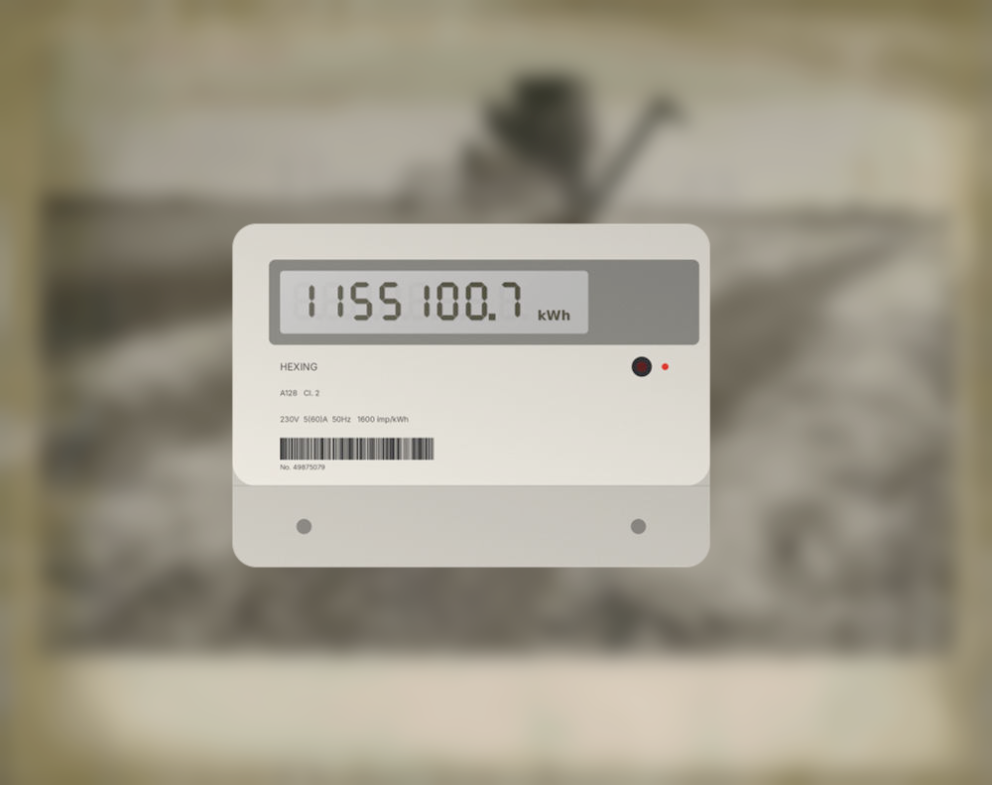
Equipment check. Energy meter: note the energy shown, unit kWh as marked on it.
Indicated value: 1155100.7 kWh
